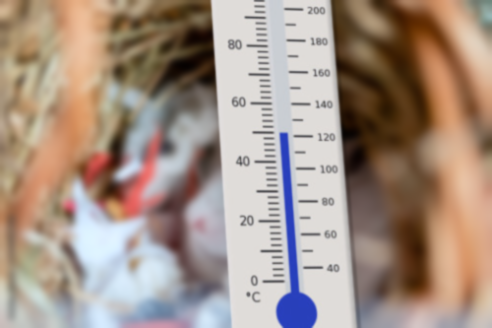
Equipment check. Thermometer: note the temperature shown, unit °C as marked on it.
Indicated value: 50 °C
